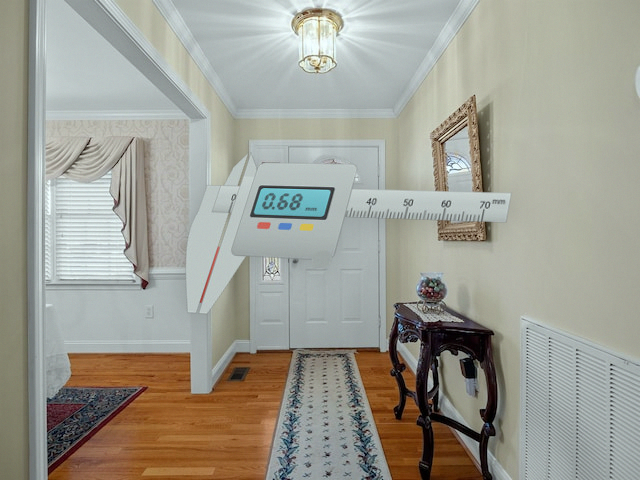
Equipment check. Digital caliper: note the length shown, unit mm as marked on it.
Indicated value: 0.68 mm
